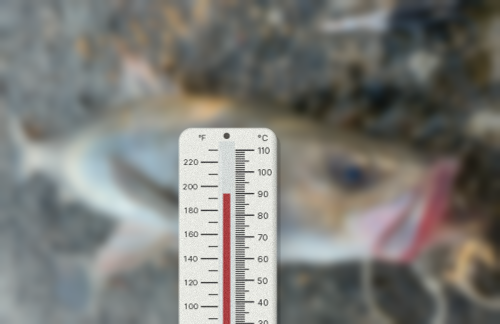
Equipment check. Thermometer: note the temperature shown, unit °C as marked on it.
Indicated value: 90 °C
